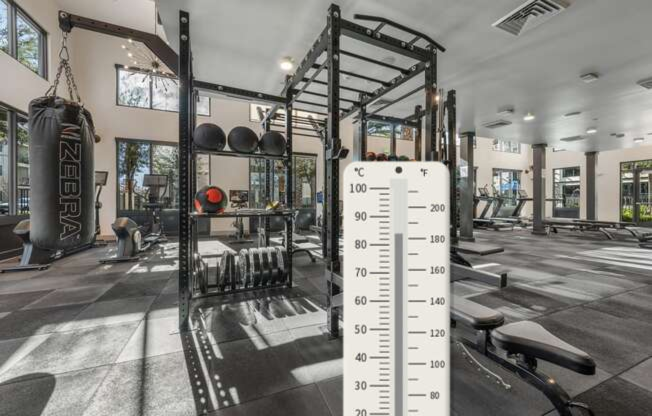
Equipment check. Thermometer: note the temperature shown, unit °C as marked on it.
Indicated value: 84 °C
